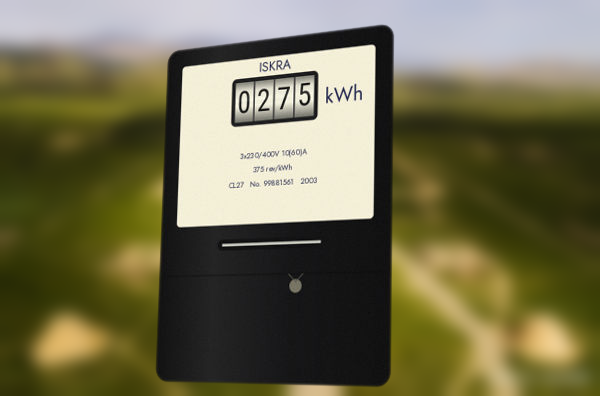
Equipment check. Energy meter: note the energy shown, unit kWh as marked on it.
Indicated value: 275 kWh
